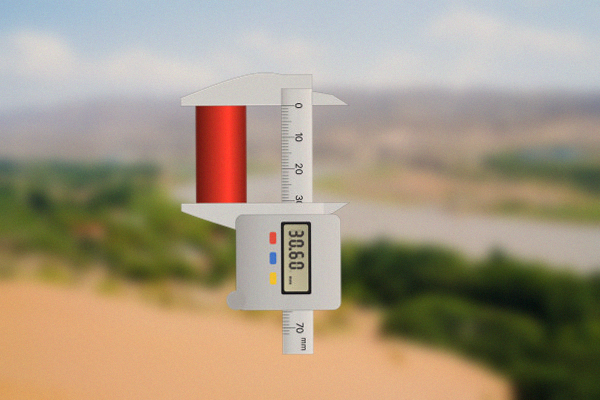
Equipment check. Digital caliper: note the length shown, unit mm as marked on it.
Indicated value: 30.60 mm
